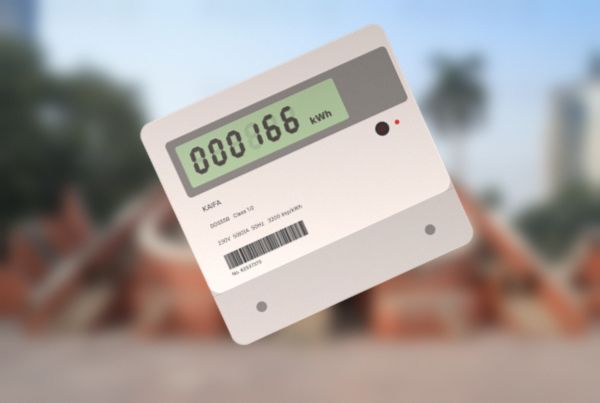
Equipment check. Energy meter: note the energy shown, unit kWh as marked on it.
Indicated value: 166 kWh
